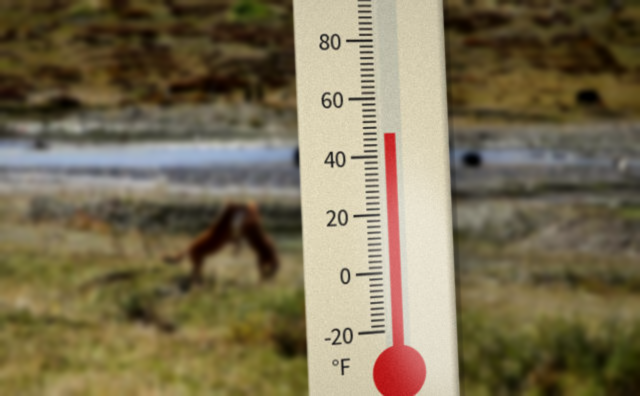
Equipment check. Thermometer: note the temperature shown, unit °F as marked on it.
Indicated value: 48 °F
